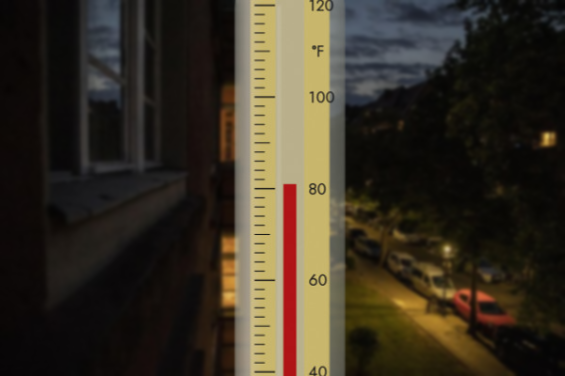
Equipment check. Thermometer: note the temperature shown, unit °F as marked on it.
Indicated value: 81 °F
